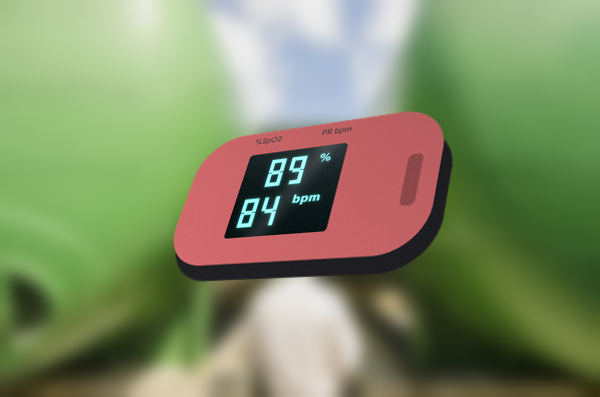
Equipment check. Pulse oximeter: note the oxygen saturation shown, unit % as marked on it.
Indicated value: 89 %
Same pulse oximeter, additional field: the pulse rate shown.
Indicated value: 84 bpm
